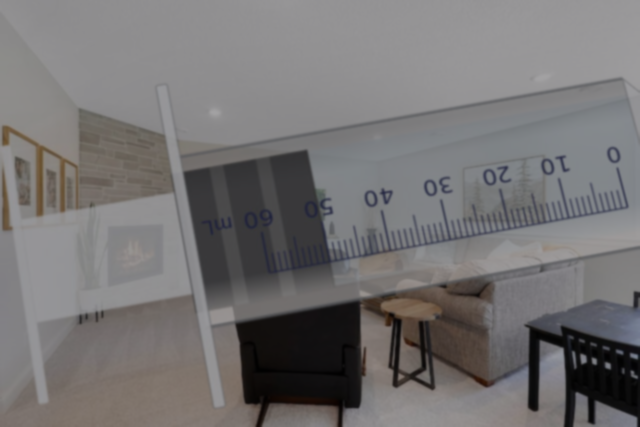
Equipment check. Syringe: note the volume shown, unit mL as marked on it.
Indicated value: 50 mL
